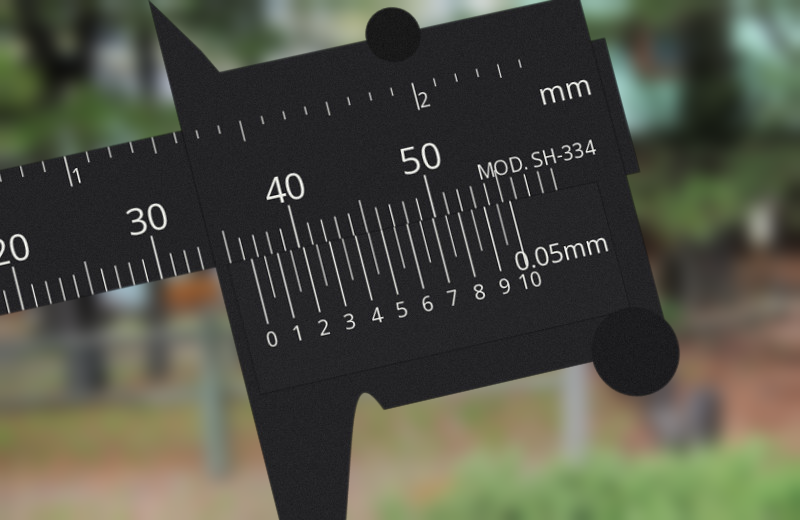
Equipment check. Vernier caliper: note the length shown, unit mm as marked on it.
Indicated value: 36.5 mm
